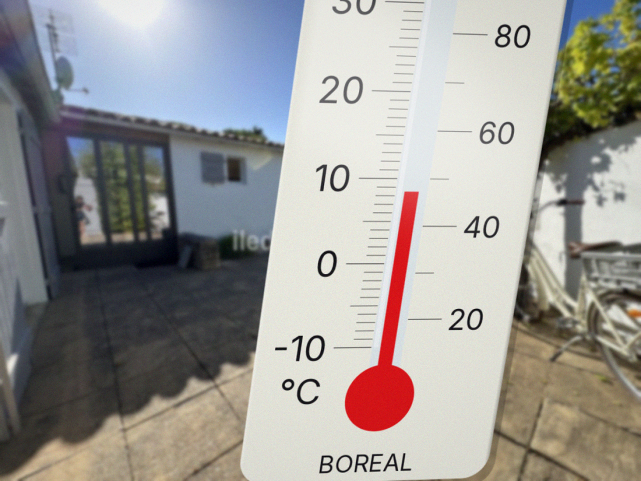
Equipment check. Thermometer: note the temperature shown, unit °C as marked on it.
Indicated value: 8.5 °C
